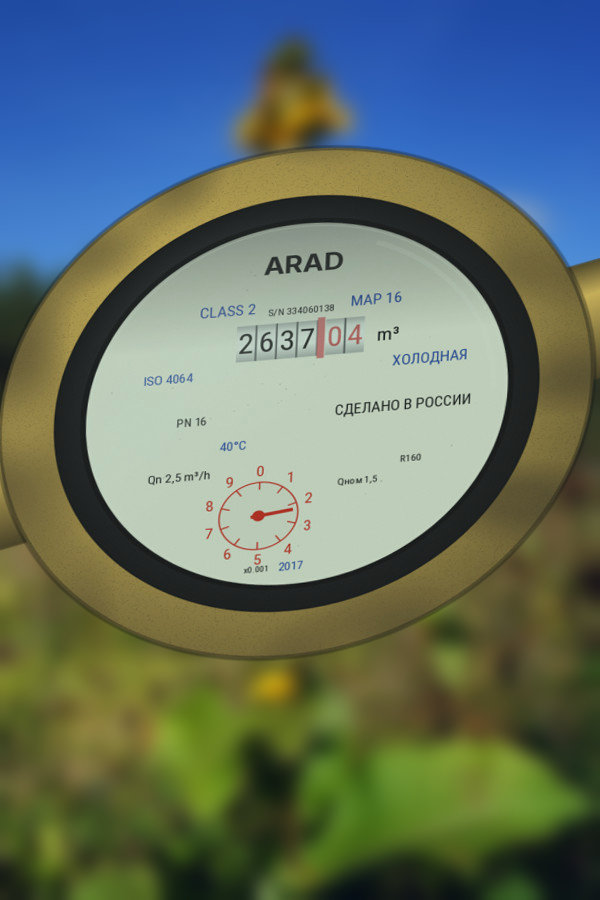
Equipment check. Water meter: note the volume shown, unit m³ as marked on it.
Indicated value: 2637.042 m³
